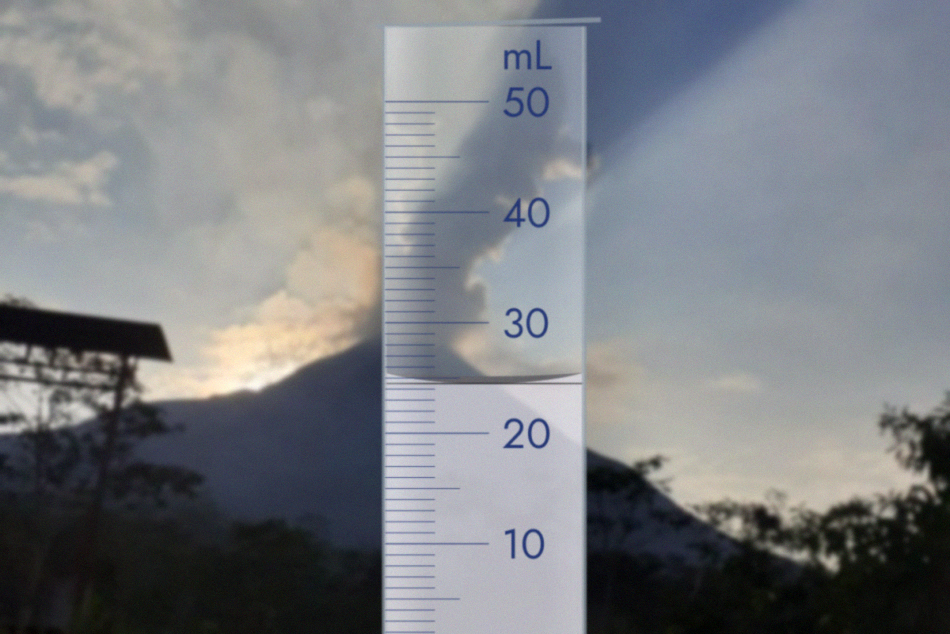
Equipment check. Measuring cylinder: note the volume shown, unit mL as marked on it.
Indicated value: 24.5 mL
